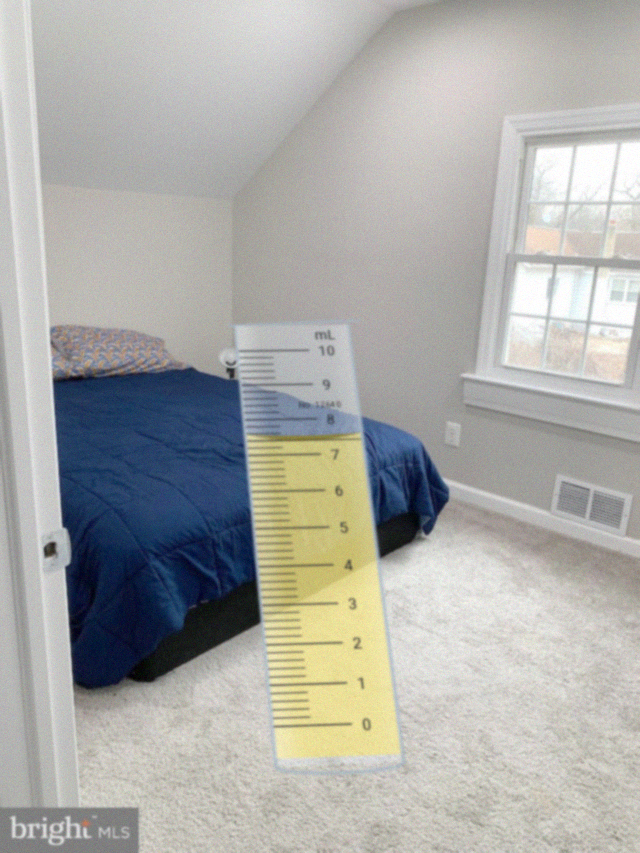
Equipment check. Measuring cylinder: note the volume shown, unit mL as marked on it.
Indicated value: 7.4 mL
